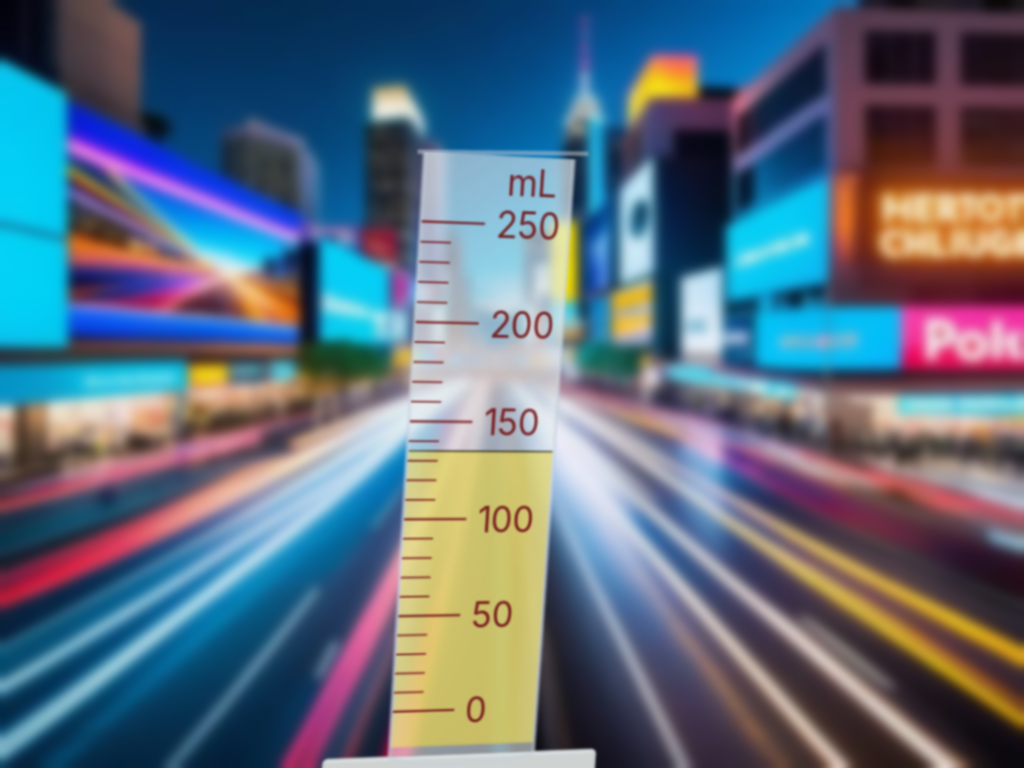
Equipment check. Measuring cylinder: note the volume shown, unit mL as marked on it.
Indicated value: 135 mL
